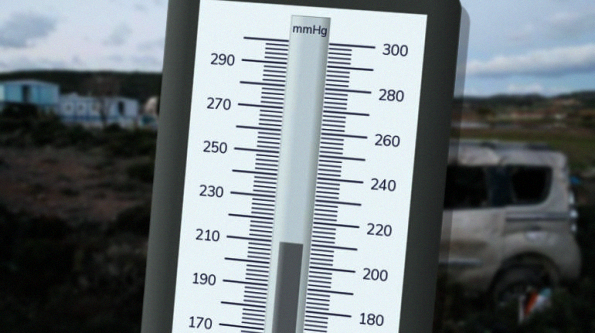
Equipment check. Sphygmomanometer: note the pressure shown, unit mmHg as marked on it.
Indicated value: 210 mmHg
